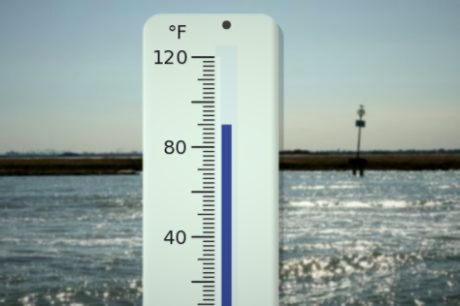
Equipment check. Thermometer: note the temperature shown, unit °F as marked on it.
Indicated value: 90 °F
